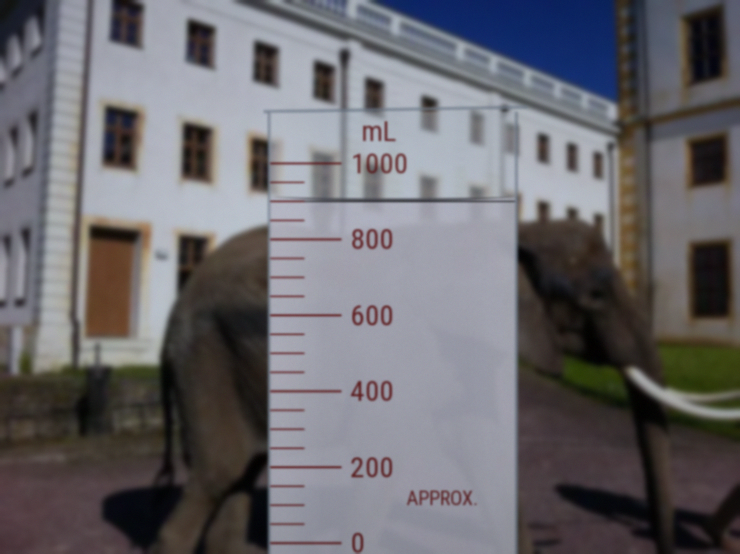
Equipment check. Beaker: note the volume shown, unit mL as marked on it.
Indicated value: 900 mL
